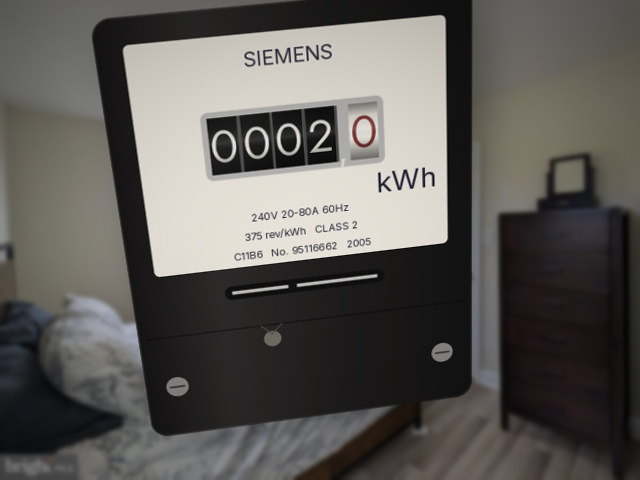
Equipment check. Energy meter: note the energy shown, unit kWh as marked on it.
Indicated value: 2.0 kWh
